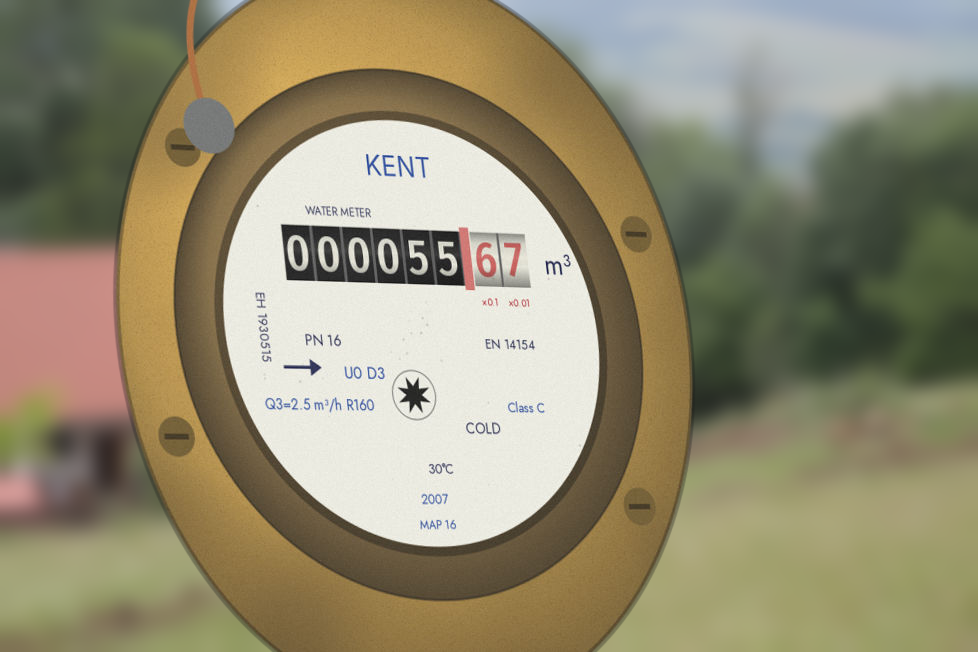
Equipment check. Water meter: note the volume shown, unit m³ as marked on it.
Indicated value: 55.67 m³
